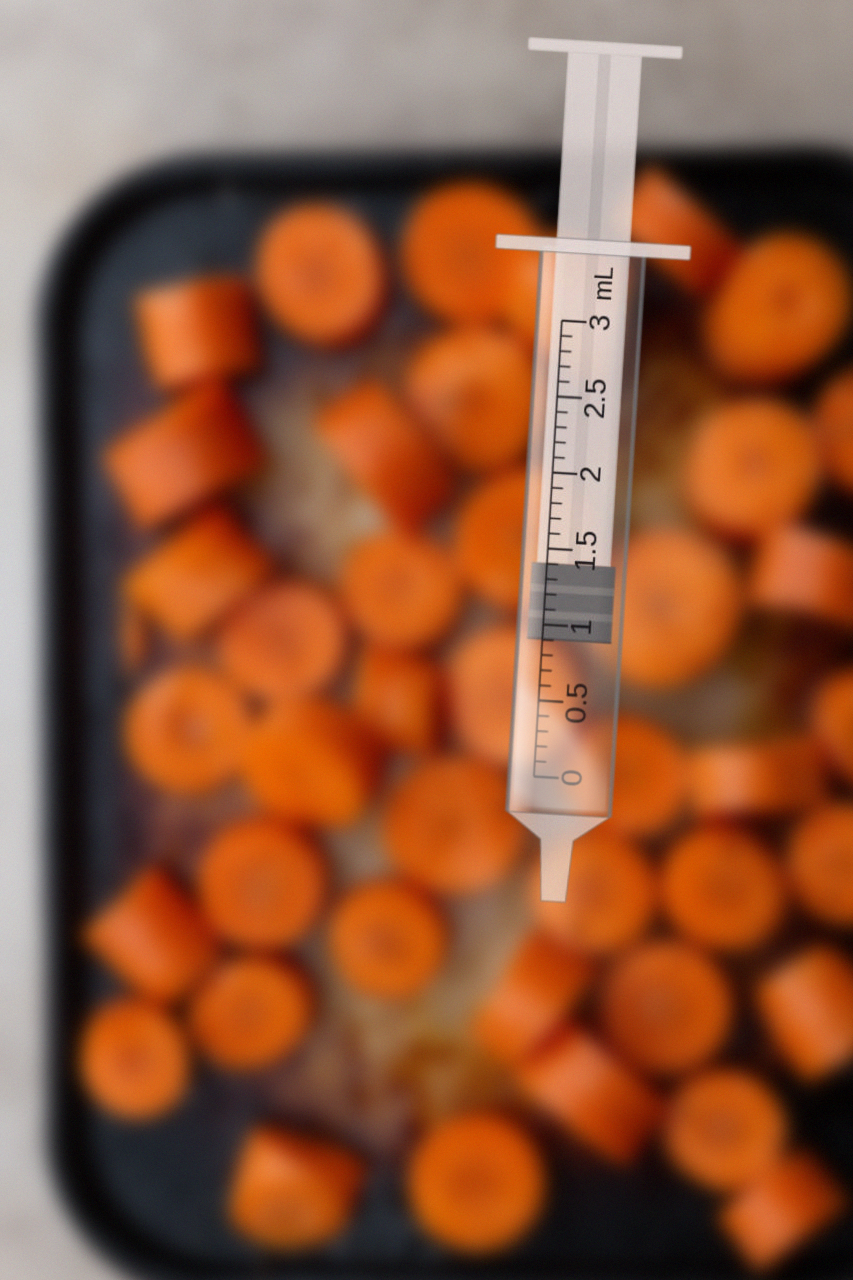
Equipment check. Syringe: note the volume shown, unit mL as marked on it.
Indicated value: 0.9 mL
